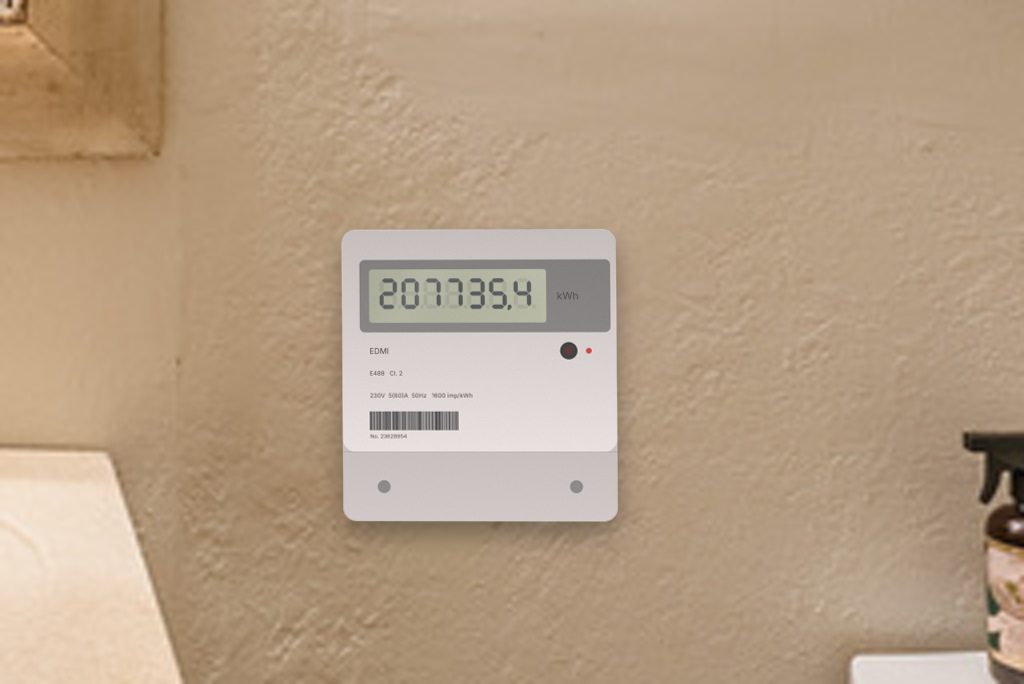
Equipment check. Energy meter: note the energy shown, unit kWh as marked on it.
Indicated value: 207735.4 kWh
